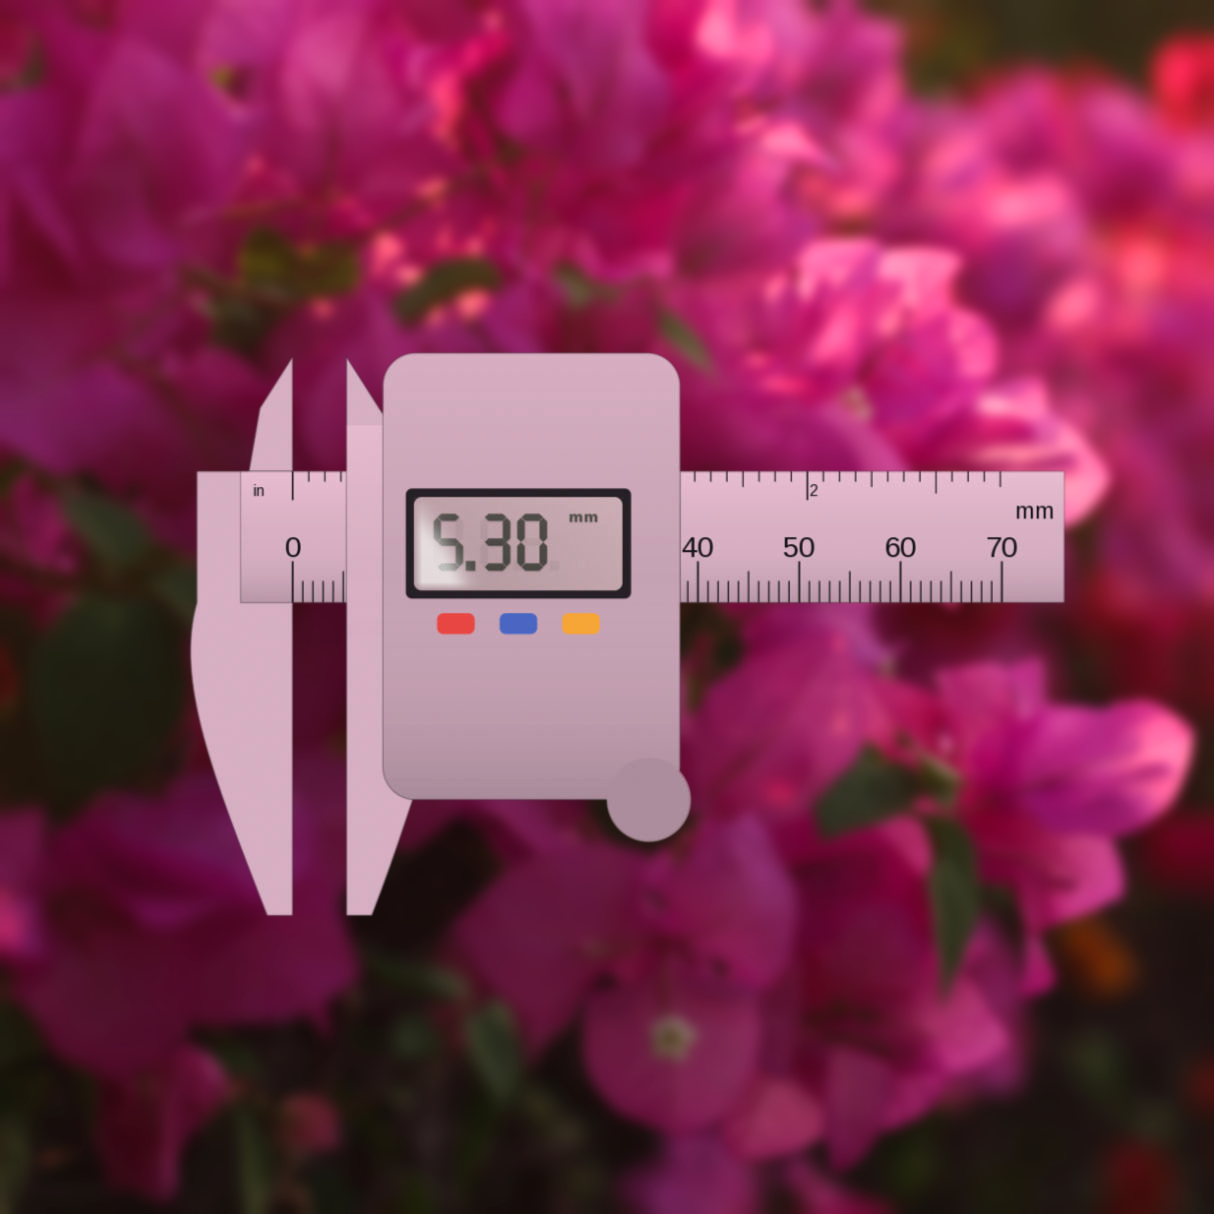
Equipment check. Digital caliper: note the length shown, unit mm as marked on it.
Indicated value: 5.30 mm
